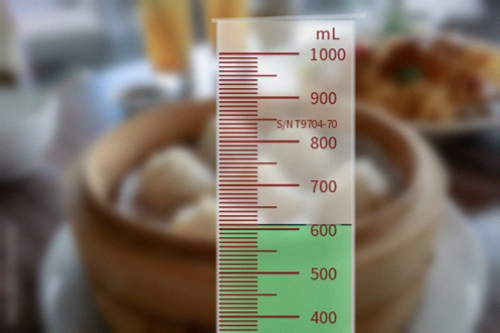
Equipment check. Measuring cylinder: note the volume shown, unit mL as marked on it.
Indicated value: 610 mL
